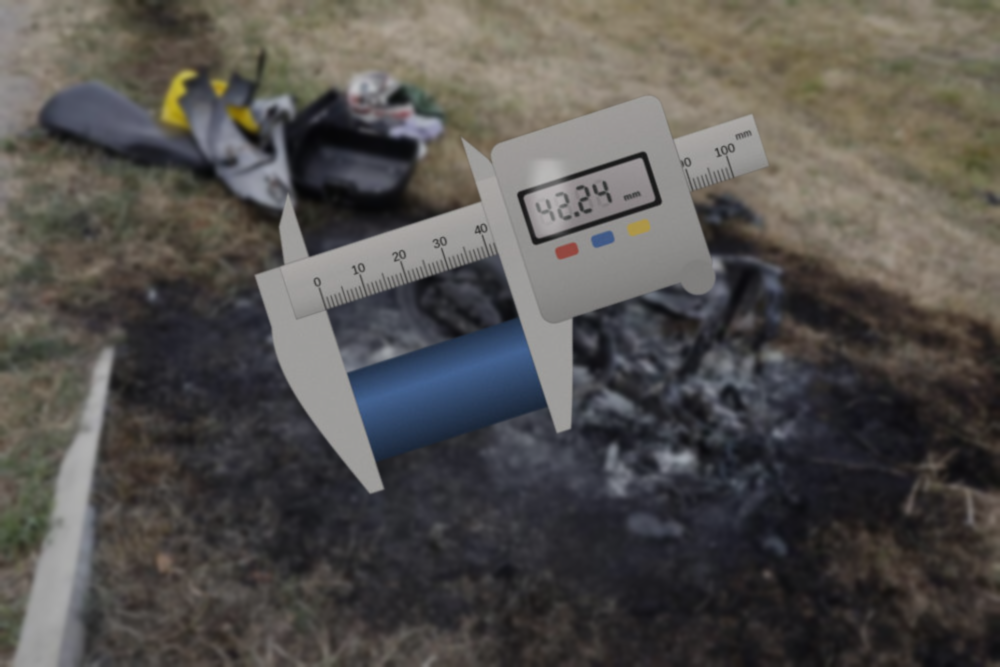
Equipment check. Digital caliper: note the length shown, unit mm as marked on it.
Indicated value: 42.24 mm
